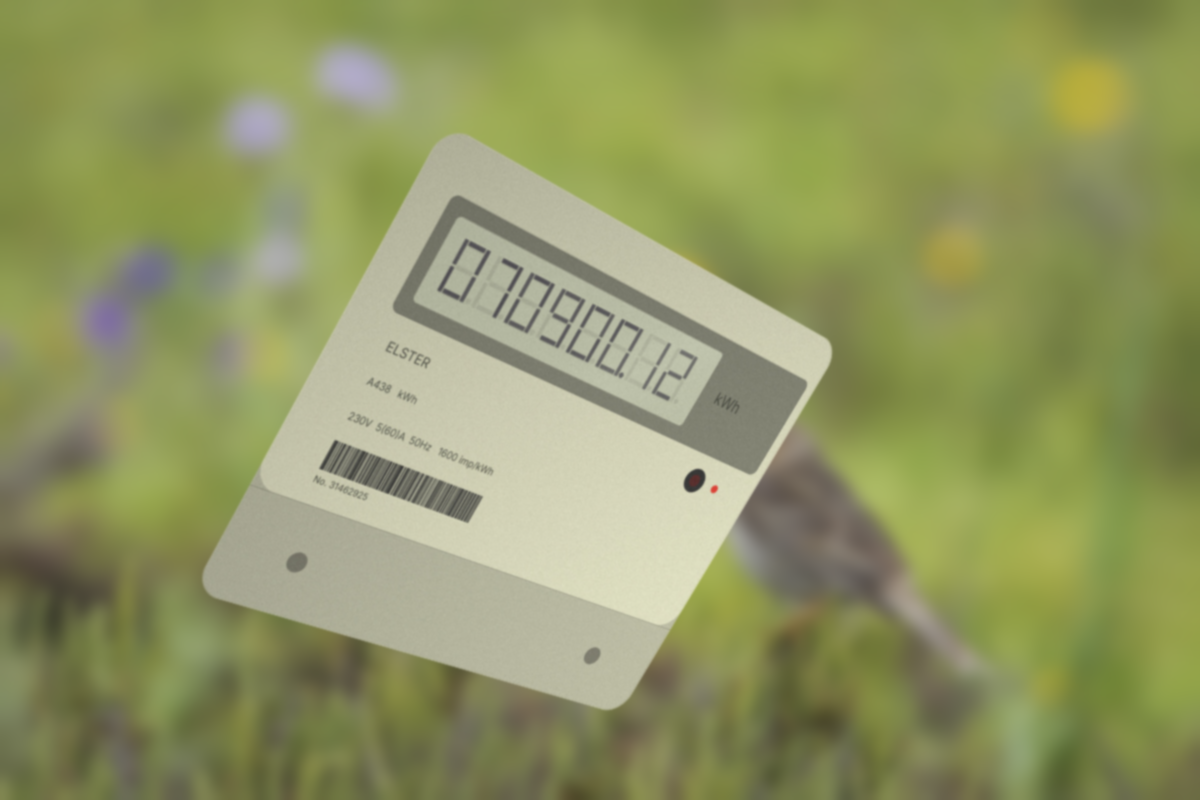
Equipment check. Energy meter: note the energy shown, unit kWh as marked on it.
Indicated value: 70900.12 kWh
